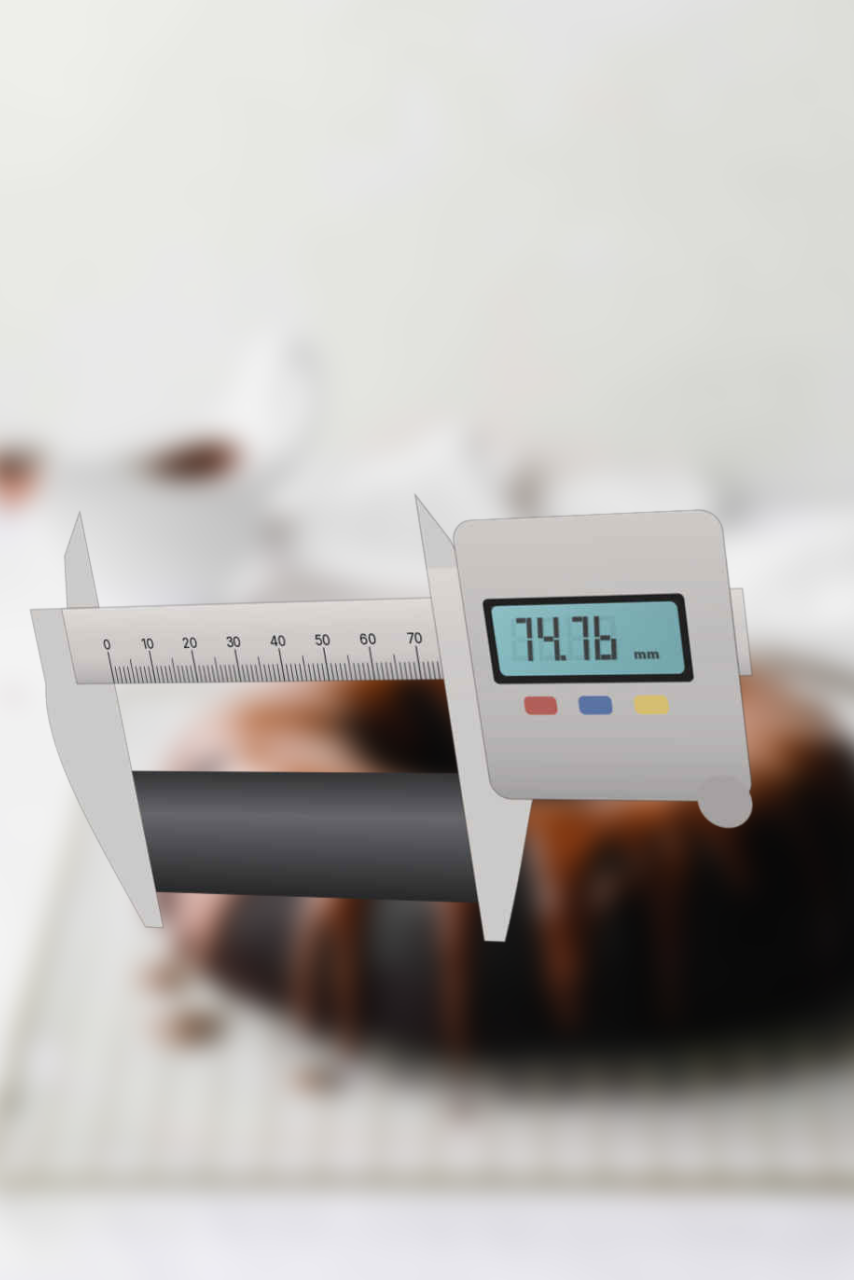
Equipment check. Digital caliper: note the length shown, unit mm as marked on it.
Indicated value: 74.76 mm
